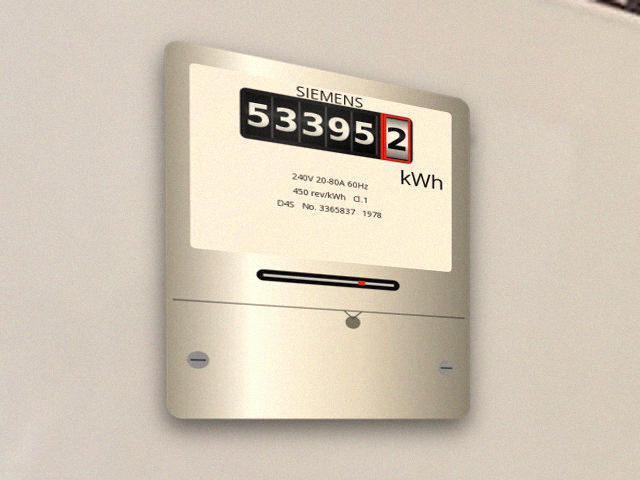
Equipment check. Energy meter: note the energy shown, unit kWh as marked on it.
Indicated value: 53395.2 kWh
